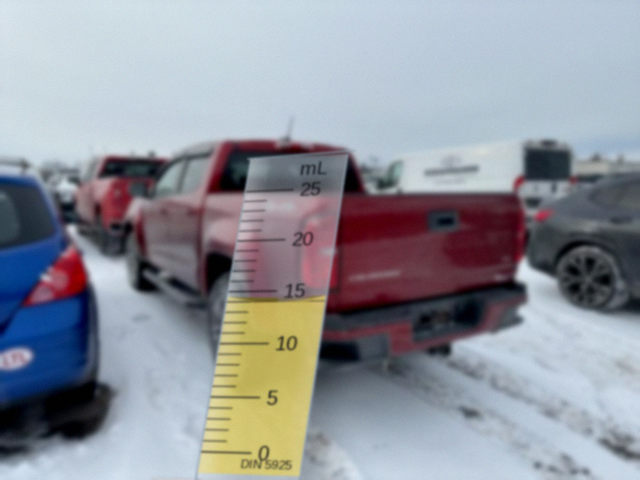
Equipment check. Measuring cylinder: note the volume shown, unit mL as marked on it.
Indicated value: 14 mL
